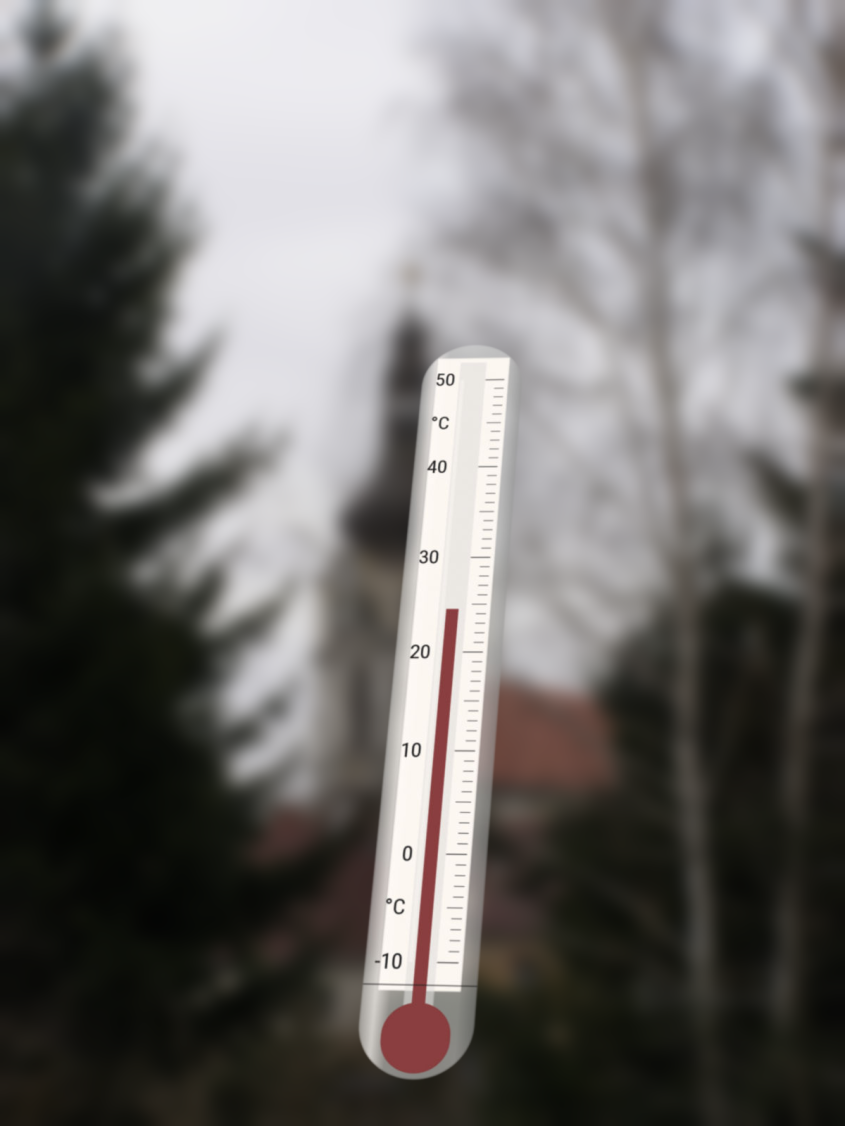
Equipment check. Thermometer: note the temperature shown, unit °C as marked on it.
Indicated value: 24.5 °C
